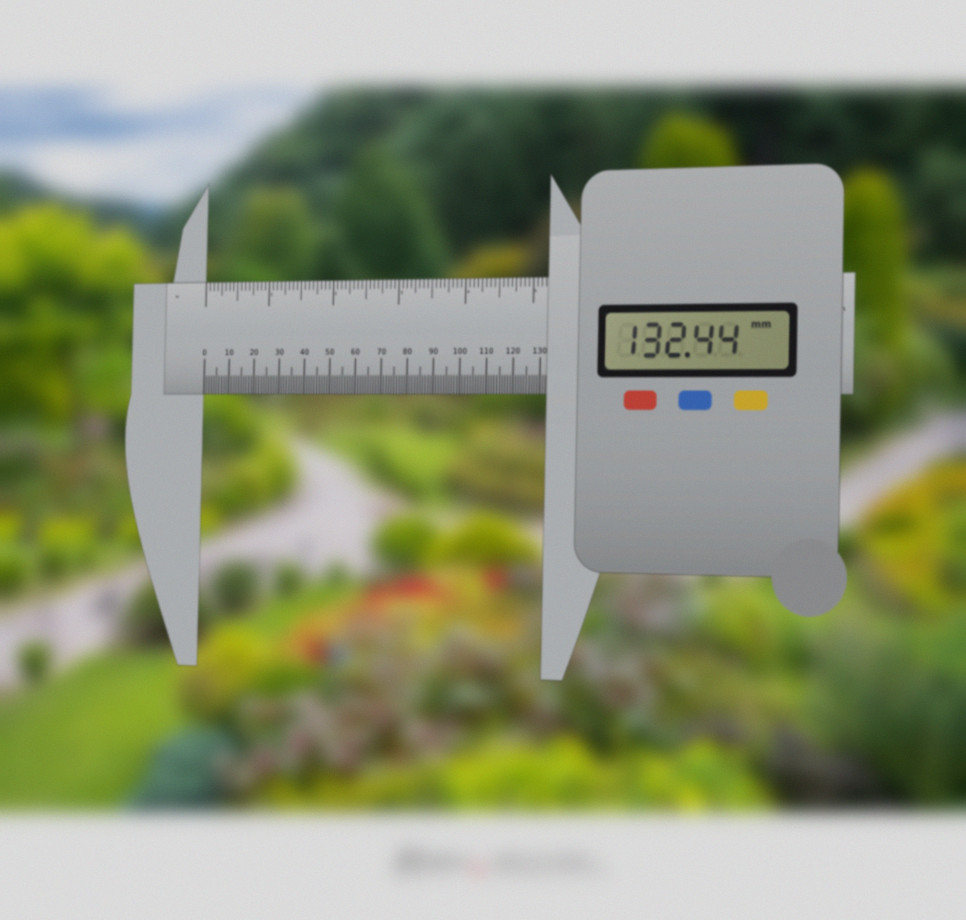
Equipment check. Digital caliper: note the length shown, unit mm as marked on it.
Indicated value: 132.44 mm
